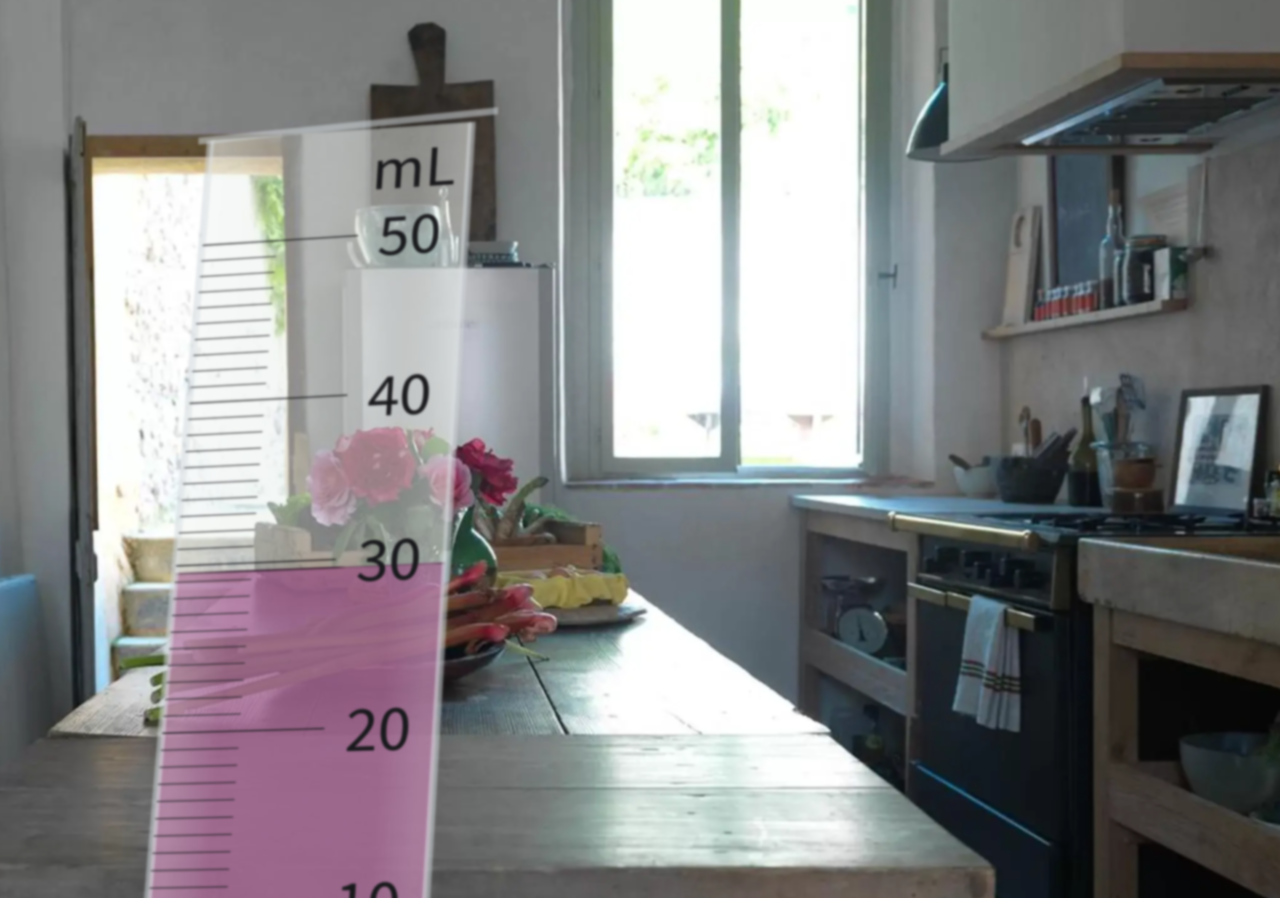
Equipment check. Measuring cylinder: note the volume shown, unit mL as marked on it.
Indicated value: 29.5 mL
